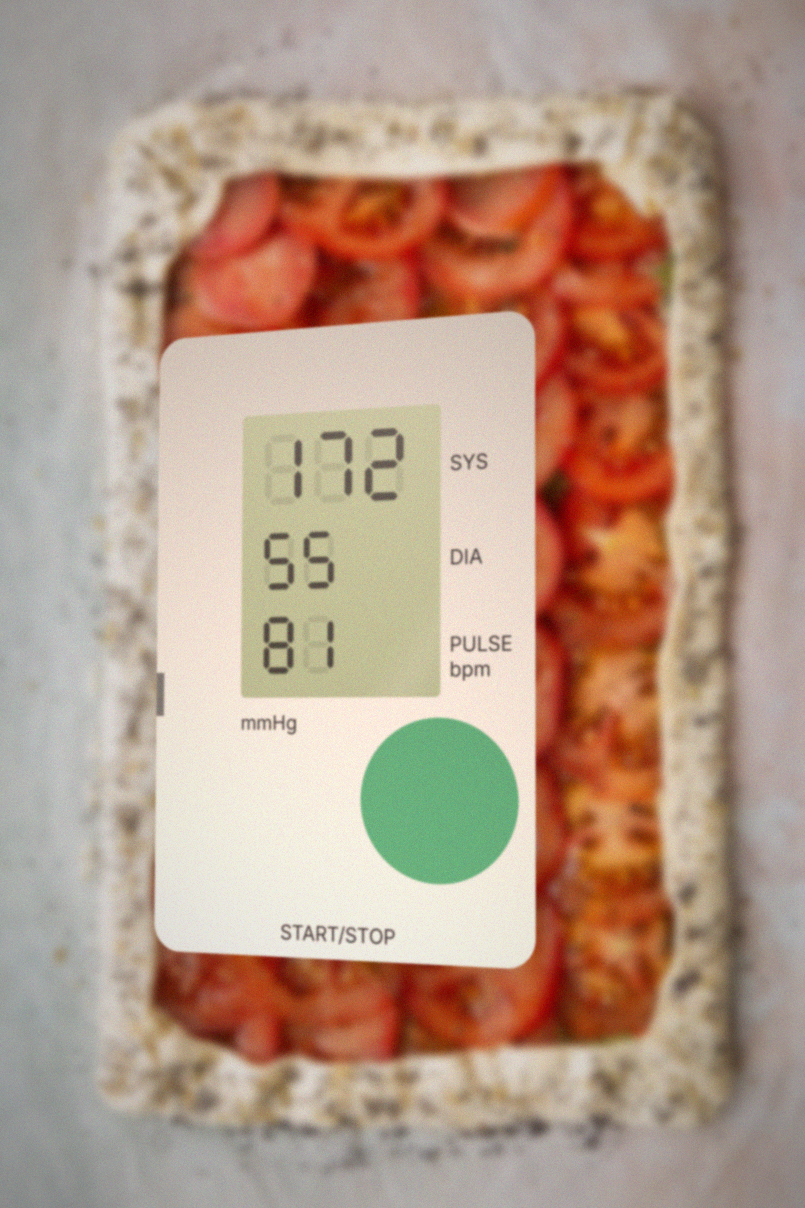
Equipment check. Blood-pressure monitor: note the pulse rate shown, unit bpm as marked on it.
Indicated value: 81 bpm
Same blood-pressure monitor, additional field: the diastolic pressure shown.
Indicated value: 55 mmHg
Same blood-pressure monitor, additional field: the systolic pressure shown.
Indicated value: 172 mmHg
